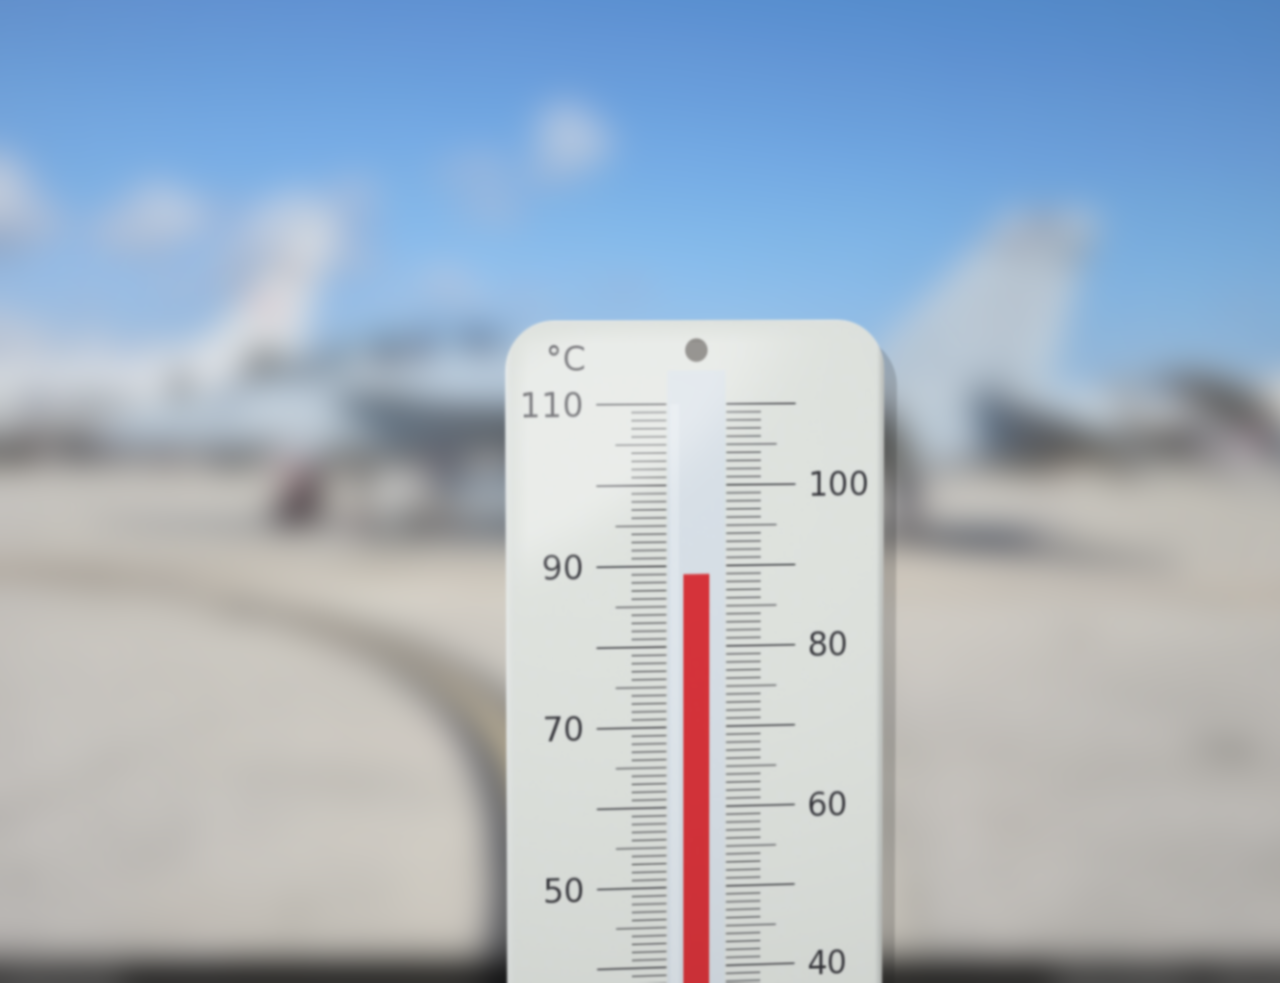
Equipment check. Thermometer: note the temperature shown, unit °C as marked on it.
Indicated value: 89 °C
